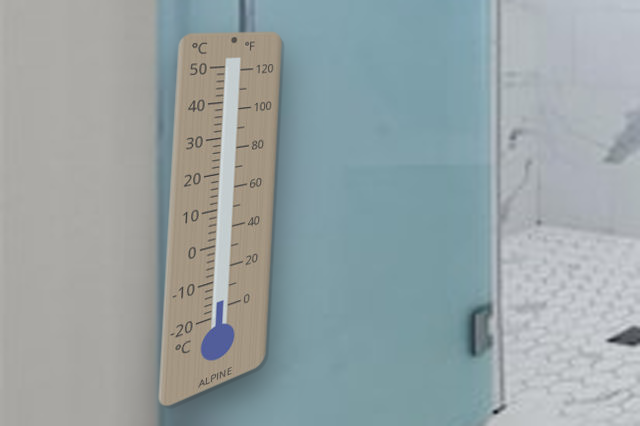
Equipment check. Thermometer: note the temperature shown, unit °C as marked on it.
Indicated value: -16 °C
